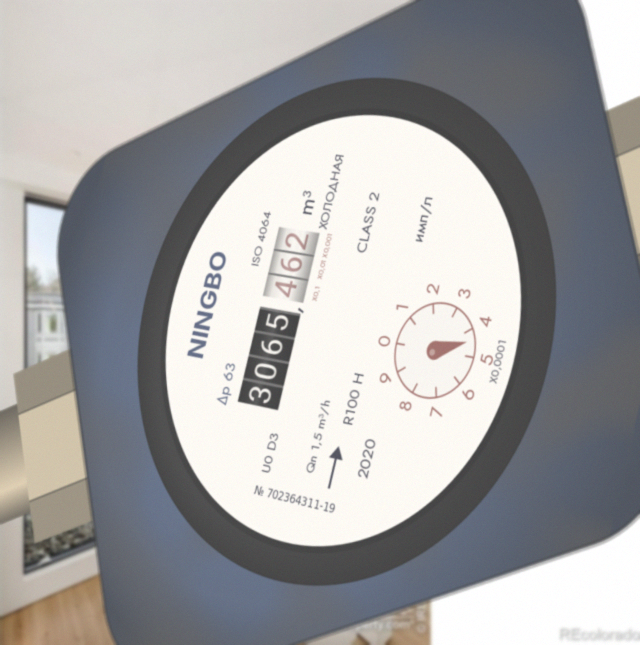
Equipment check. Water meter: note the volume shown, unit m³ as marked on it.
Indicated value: 3065.4624 m³
